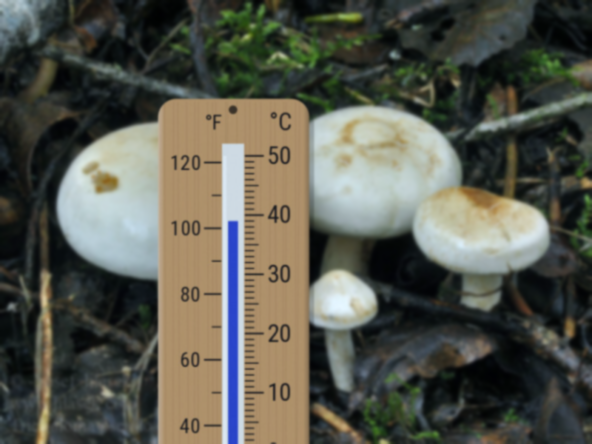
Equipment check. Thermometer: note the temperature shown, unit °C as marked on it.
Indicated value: 39 °C
